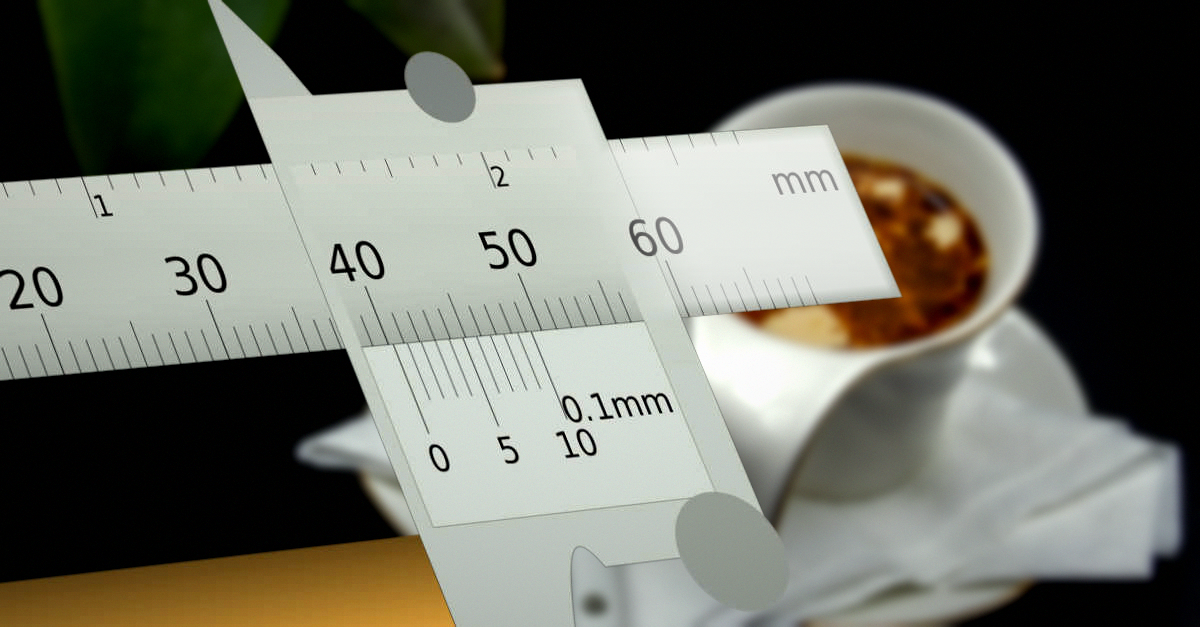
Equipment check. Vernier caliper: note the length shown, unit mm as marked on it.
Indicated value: 40.3 mm
